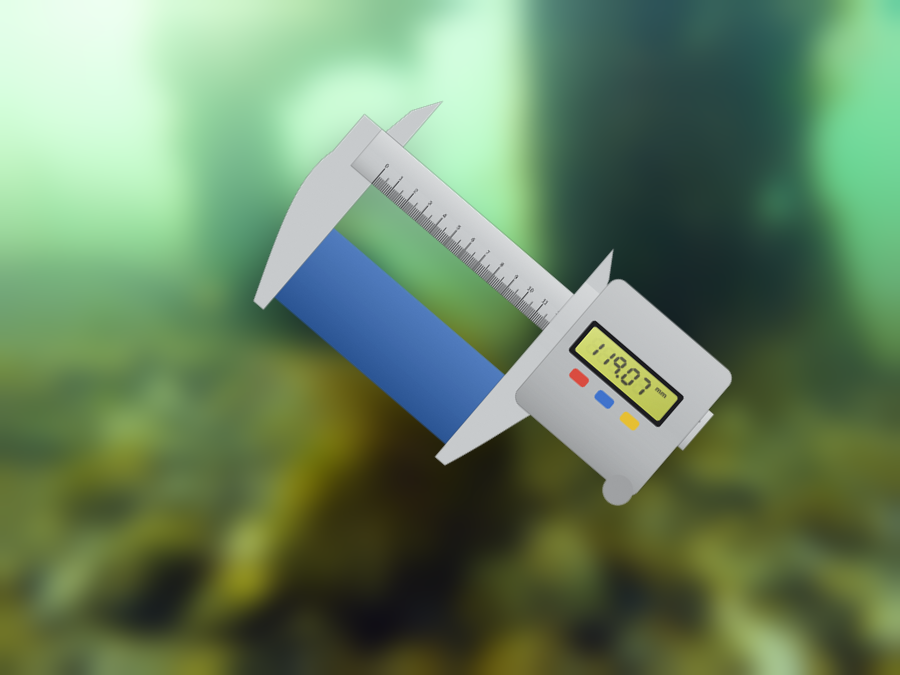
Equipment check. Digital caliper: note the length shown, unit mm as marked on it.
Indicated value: 119.07 mm
